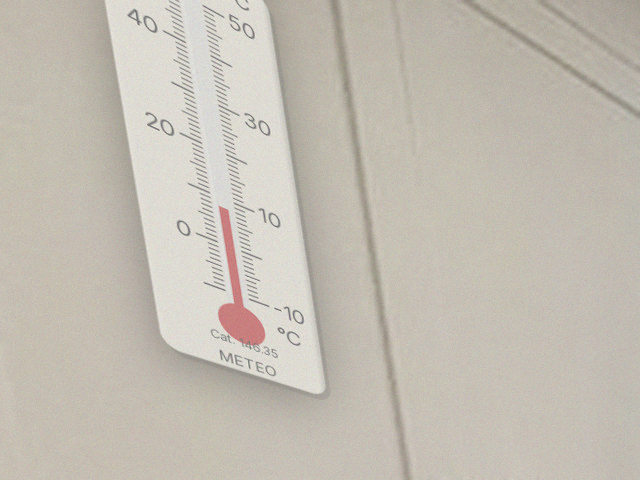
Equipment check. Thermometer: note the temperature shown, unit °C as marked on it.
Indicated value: 8 °C
